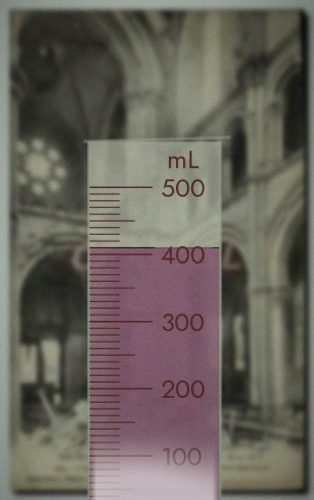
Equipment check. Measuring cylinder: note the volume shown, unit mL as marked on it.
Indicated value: 410 mL
